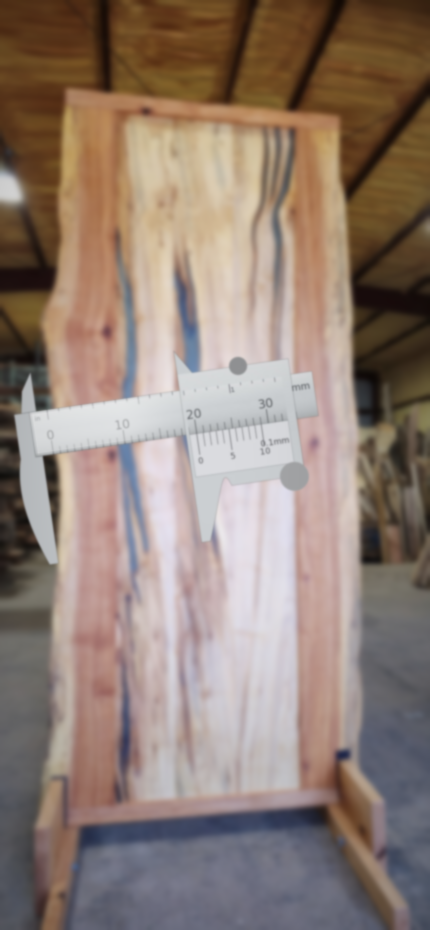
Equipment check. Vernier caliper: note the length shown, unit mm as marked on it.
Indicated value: 20.0 mm
